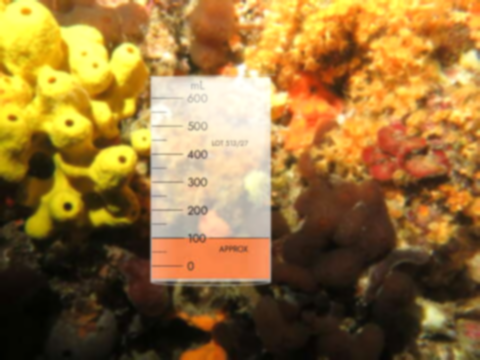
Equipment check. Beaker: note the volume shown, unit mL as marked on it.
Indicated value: 100 mL
